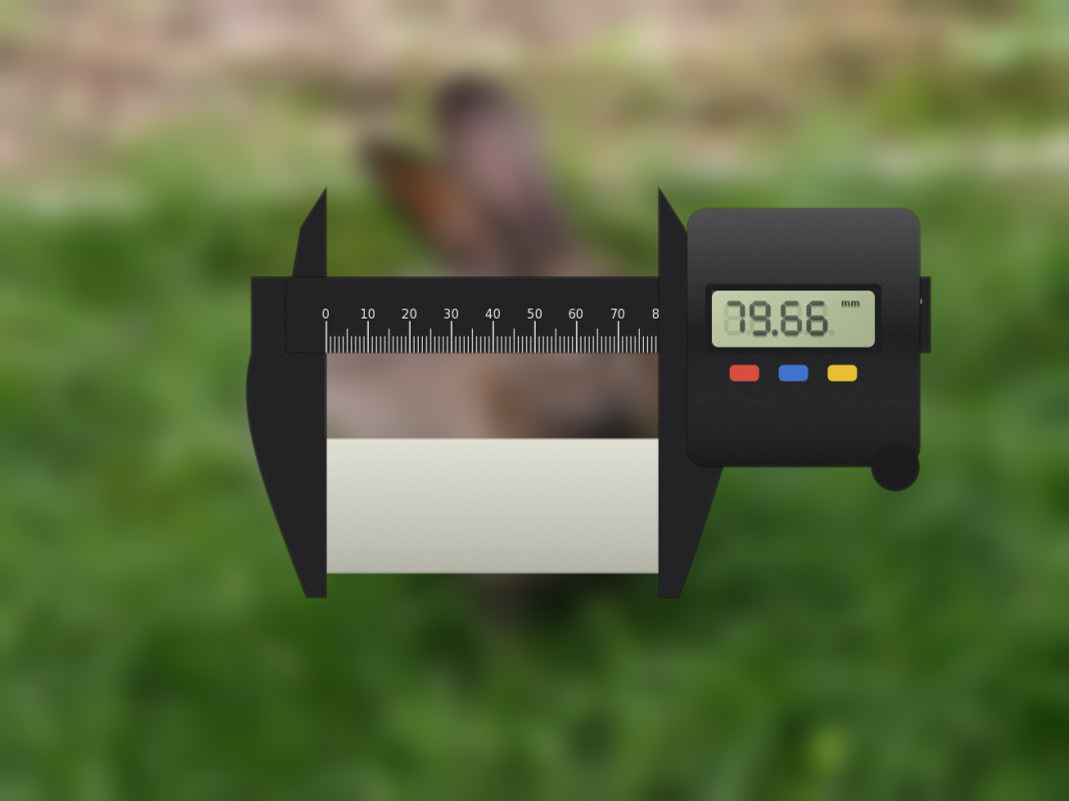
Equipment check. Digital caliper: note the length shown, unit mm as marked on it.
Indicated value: 79.66 mm
